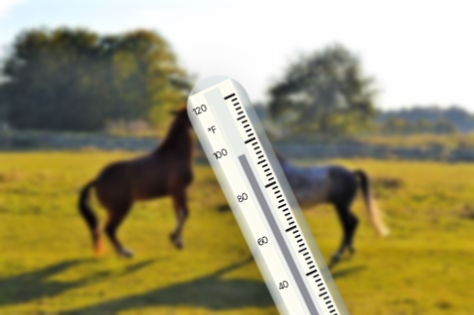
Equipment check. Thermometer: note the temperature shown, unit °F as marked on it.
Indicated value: 96 °F
